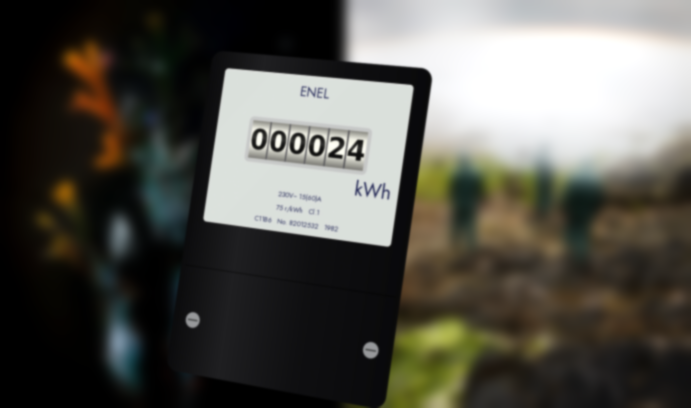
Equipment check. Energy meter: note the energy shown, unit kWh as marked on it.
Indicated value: 24 kWh
